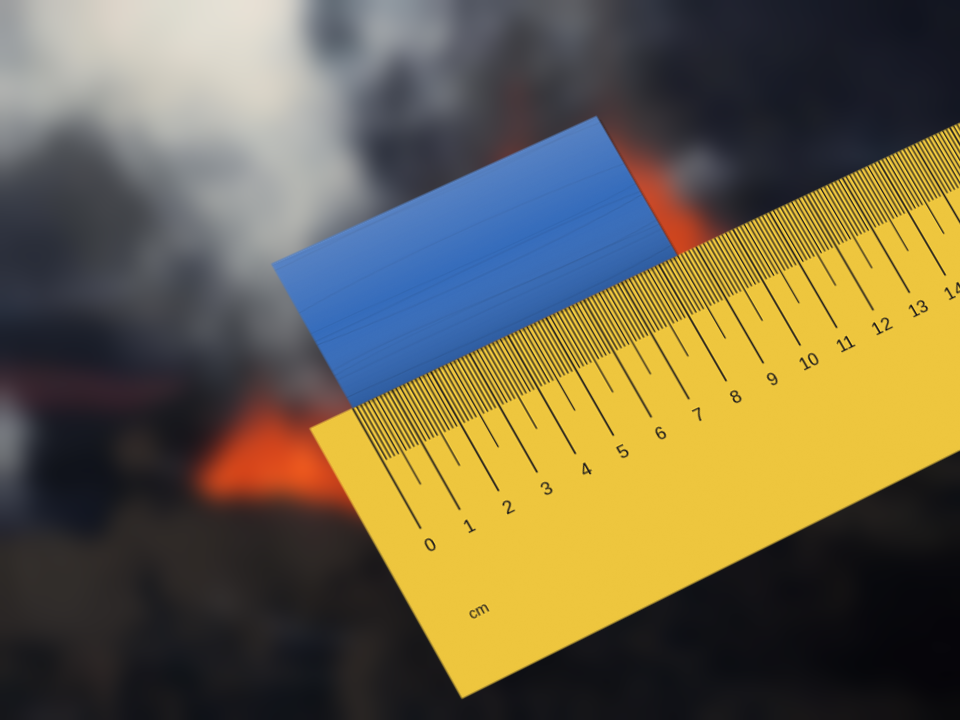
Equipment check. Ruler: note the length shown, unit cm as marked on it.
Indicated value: 8.5 cm
